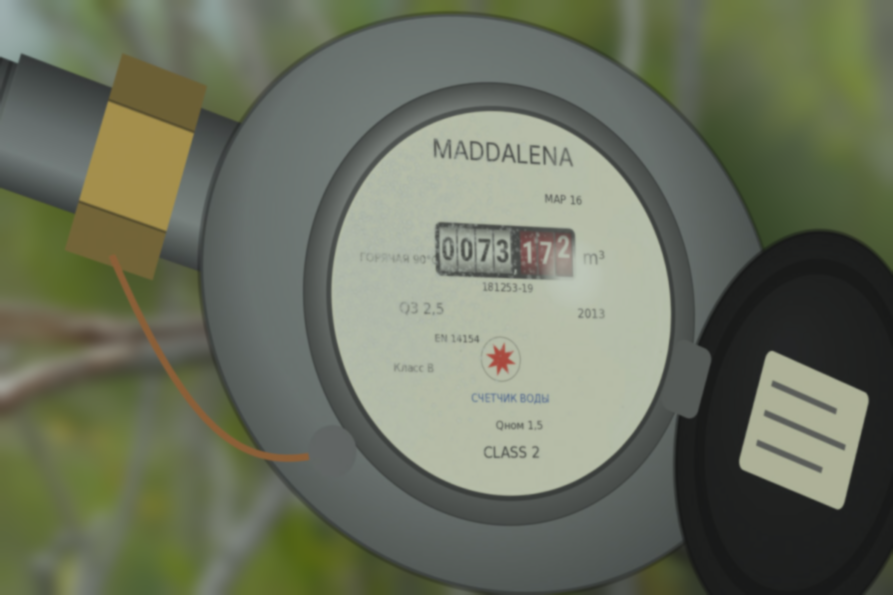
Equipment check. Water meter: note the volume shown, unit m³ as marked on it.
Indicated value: 73.172 m³
